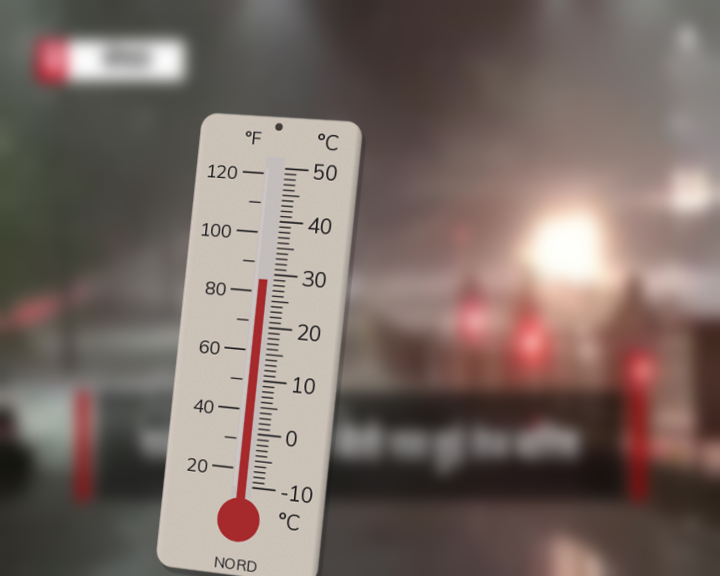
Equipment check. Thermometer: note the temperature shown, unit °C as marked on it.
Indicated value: 29 °C
